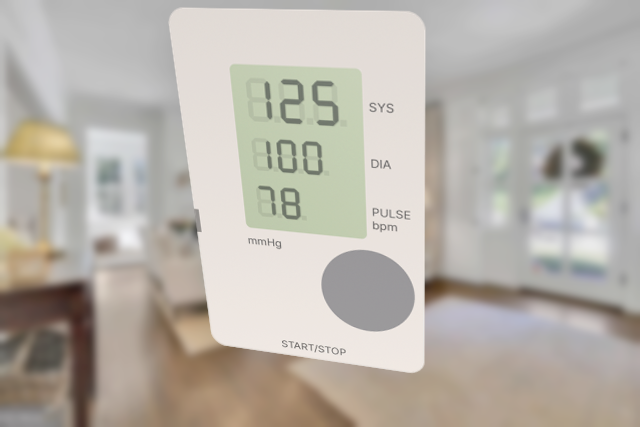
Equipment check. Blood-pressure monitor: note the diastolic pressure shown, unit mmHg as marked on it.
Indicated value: 100 mmHg
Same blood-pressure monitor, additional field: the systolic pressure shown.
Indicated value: 125 mmHg
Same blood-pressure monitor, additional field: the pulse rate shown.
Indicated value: 78 bpm
